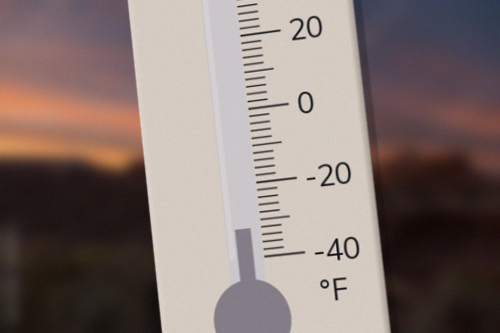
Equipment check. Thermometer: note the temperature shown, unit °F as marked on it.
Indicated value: -32 °F
